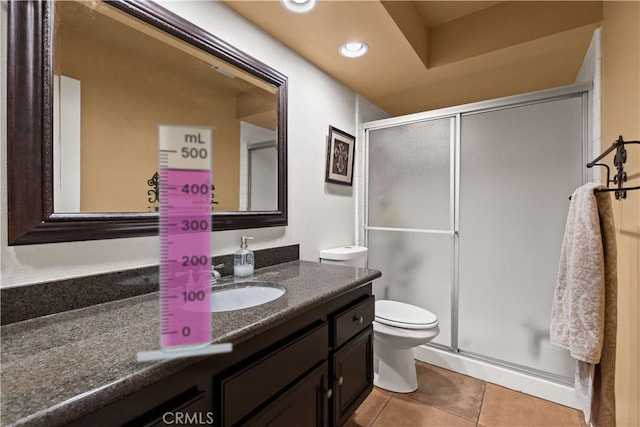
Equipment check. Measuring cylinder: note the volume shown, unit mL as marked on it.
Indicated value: 450 mL
